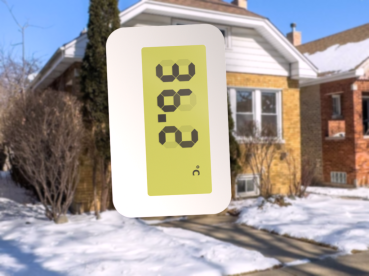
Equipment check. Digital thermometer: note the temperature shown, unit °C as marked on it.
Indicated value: 36.2 °C
